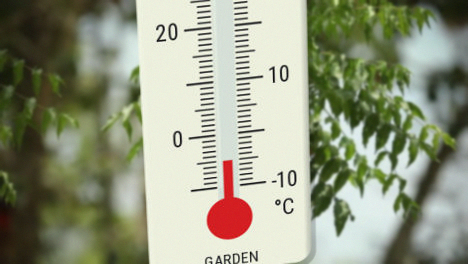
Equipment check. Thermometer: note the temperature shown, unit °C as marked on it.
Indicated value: -5 °C
